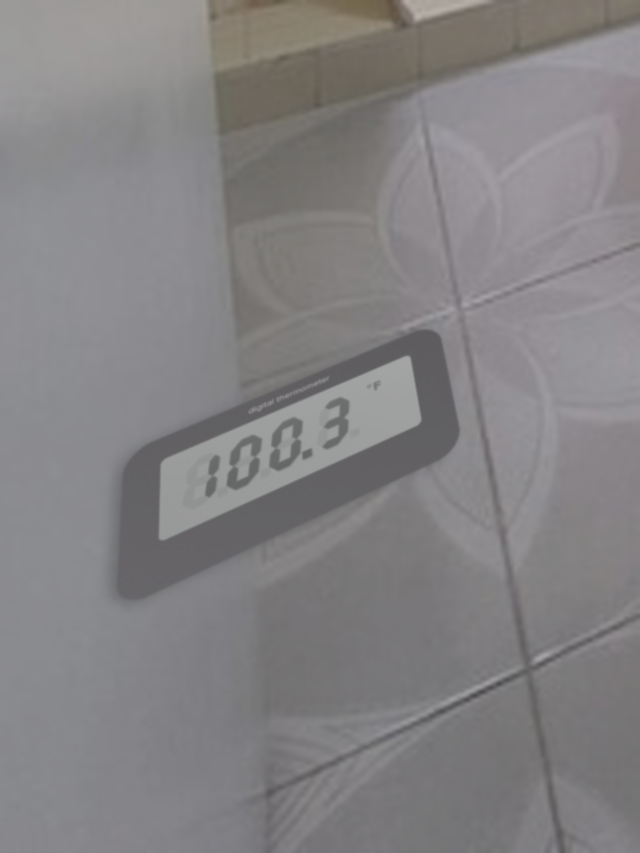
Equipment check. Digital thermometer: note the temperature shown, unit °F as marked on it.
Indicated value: 100.3 °F
